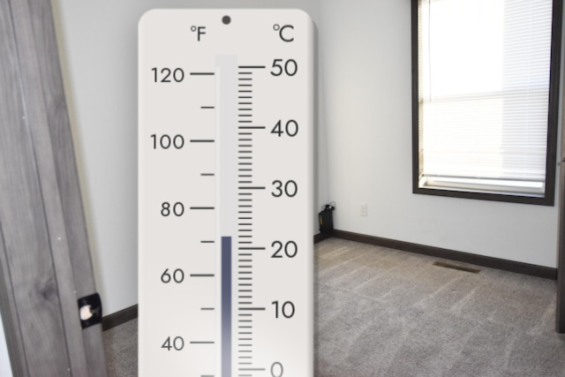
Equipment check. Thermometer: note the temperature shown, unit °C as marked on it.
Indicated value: 22 °C
